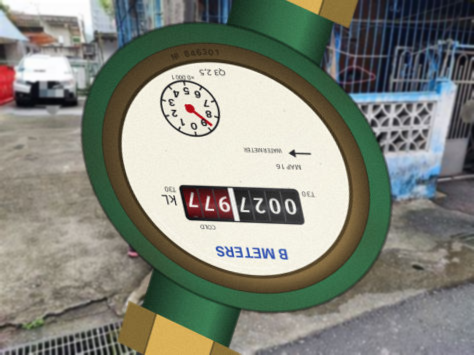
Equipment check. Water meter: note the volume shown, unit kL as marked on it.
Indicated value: 27.9768 kL
